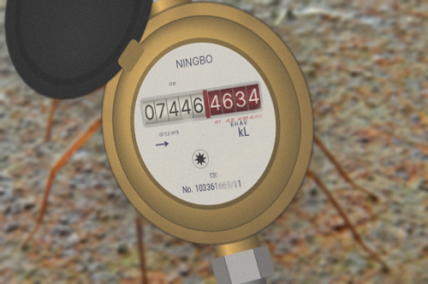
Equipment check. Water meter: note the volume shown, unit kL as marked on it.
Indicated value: 7446.4634 kL
